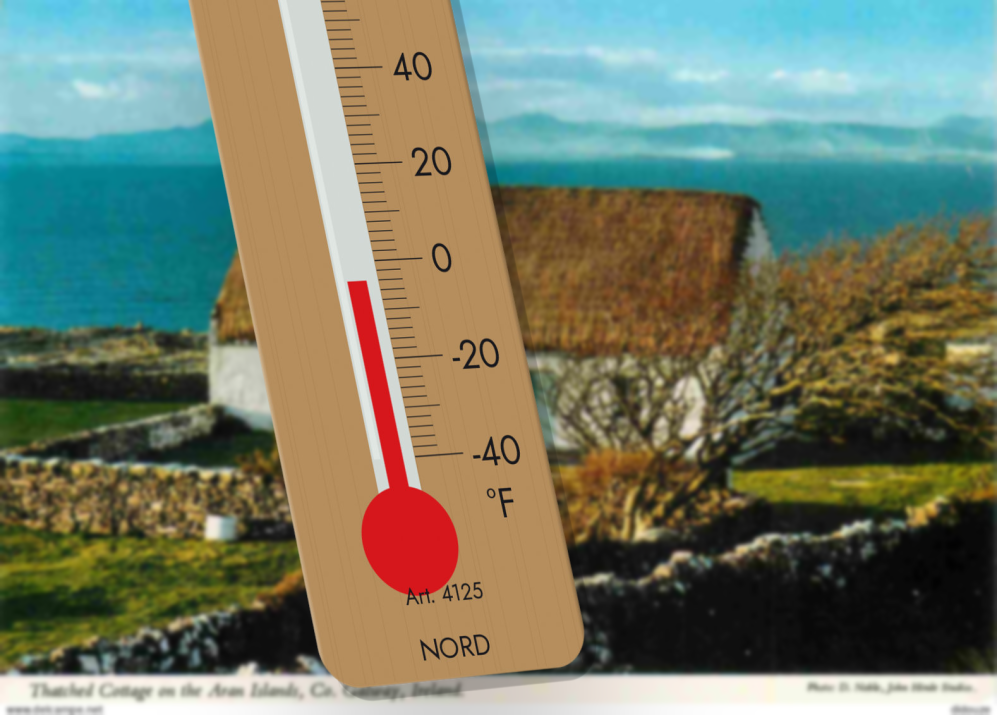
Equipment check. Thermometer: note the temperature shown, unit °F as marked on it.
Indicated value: -4 °F
